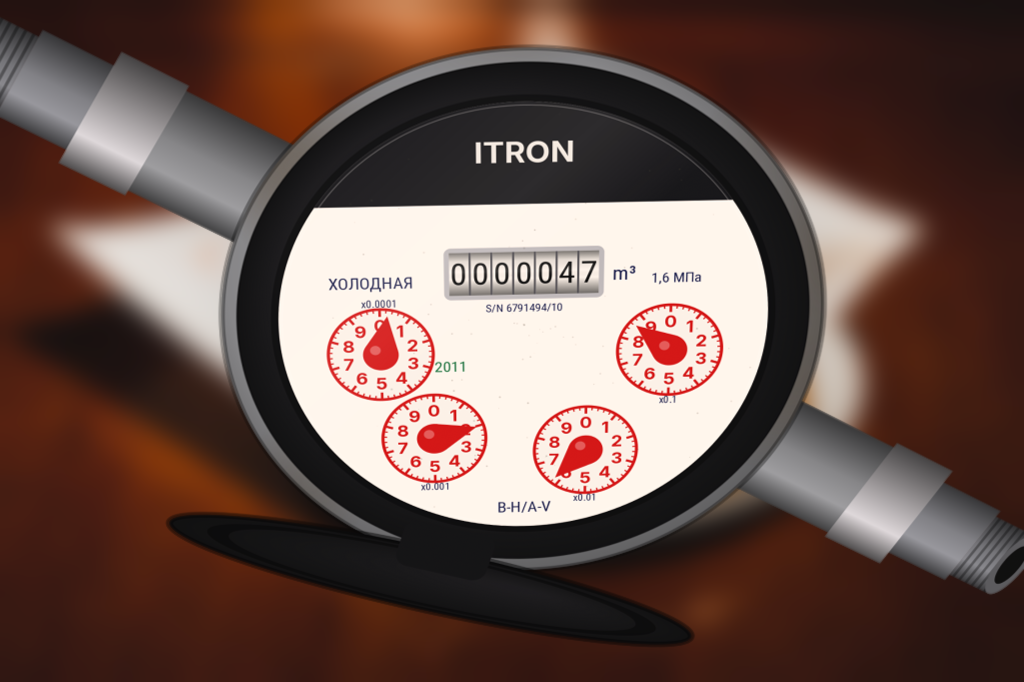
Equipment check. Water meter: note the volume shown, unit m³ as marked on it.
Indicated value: 47.8620 m³
